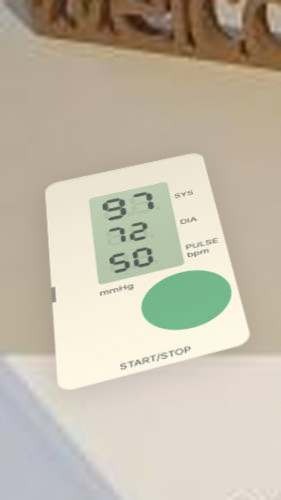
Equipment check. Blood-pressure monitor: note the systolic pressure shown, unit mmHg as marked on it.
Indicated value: 97 mmHg
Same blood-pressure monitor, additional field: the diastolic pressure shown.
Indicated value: 72 mmHg
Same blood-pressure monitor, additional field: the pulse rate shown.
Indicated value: 50 bpm
